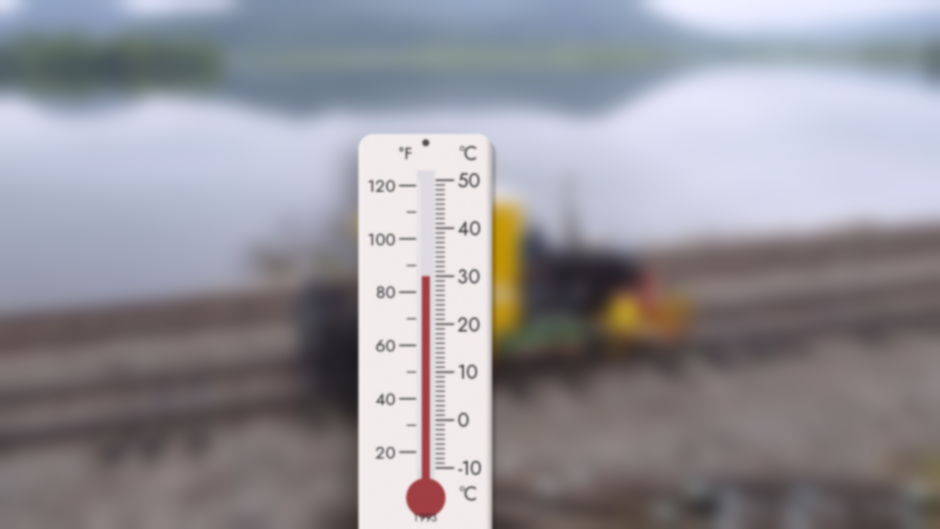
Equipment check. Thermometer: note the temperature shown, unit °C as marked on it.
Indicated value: 30 °C
